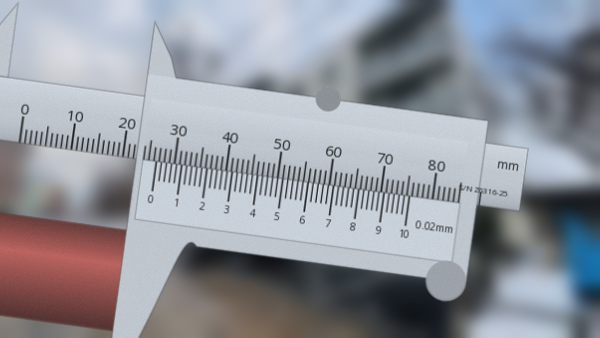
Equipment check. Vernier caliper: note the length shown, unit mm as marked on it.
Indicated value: 26.5 mm
